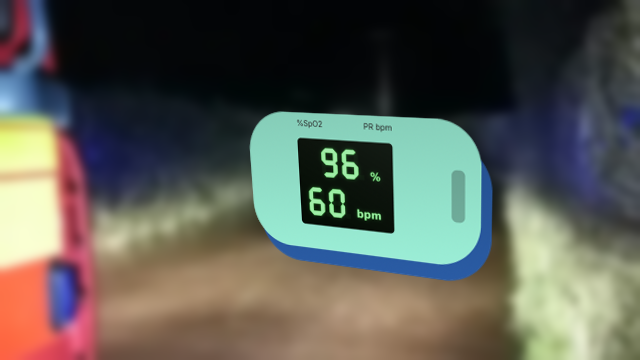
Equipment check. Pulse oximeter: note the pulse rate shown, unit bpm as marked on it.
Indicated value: 60 bpm
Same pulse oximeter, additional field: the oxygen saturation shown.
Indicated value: 96 %
